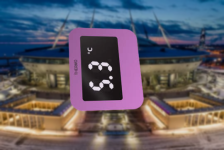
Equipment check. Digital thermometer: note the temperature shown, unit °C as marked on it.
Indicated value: 5.3 °C
